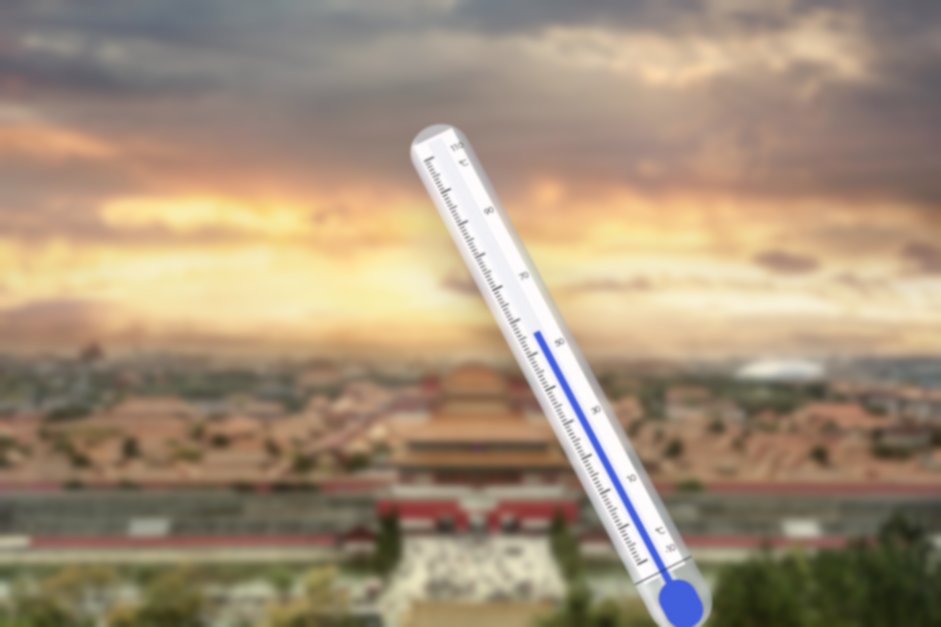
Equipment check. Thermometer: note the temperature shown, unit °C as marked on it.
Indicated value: 55 °C
